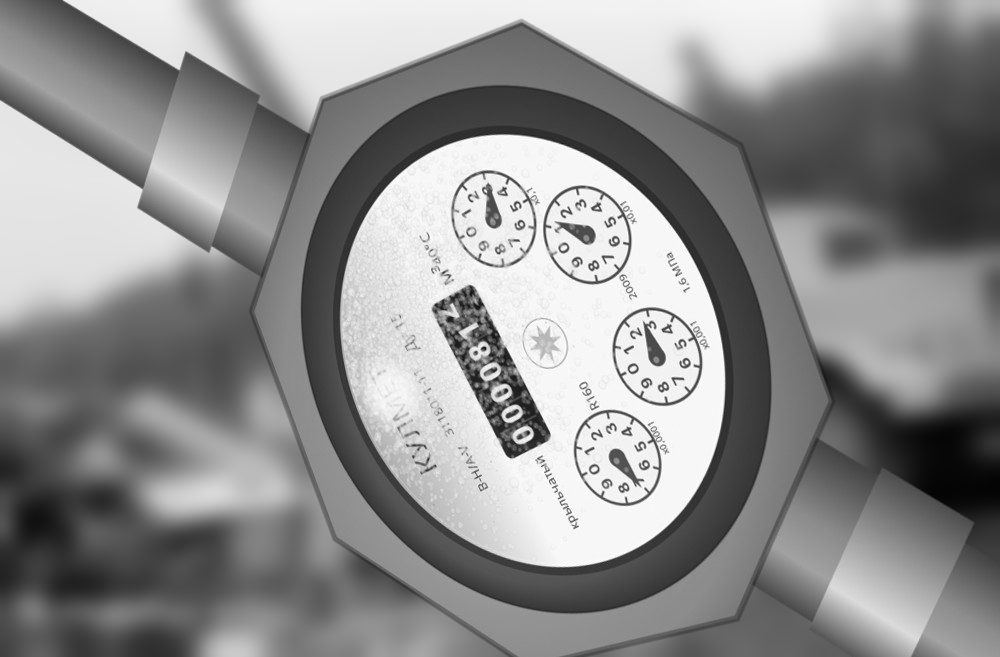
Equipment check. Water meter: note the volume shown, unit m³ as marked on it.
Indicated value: 812.3127 m³
